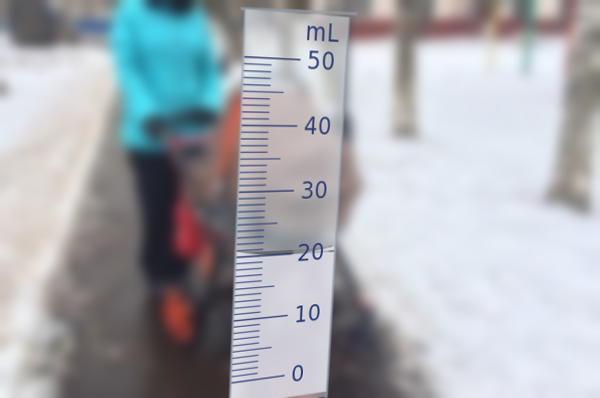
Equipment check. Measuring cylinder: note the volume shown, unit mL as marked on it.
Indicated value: 20 mL
